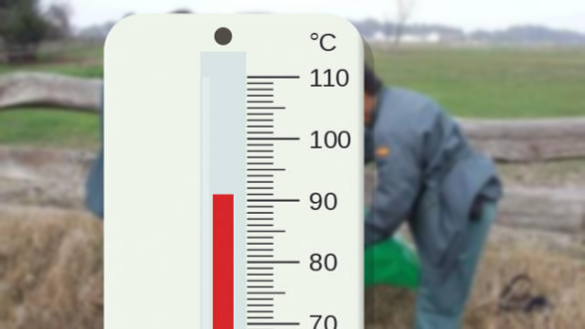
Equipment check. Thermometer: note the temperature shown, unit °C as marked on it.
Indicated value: 91 °C
